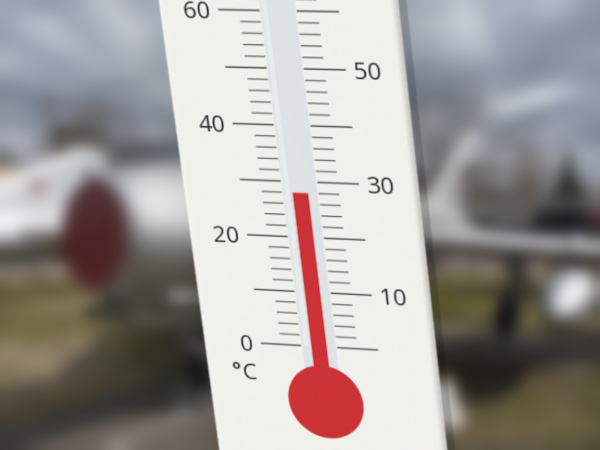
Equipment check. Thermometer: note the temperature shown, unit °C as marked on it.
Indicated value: 28 °C
